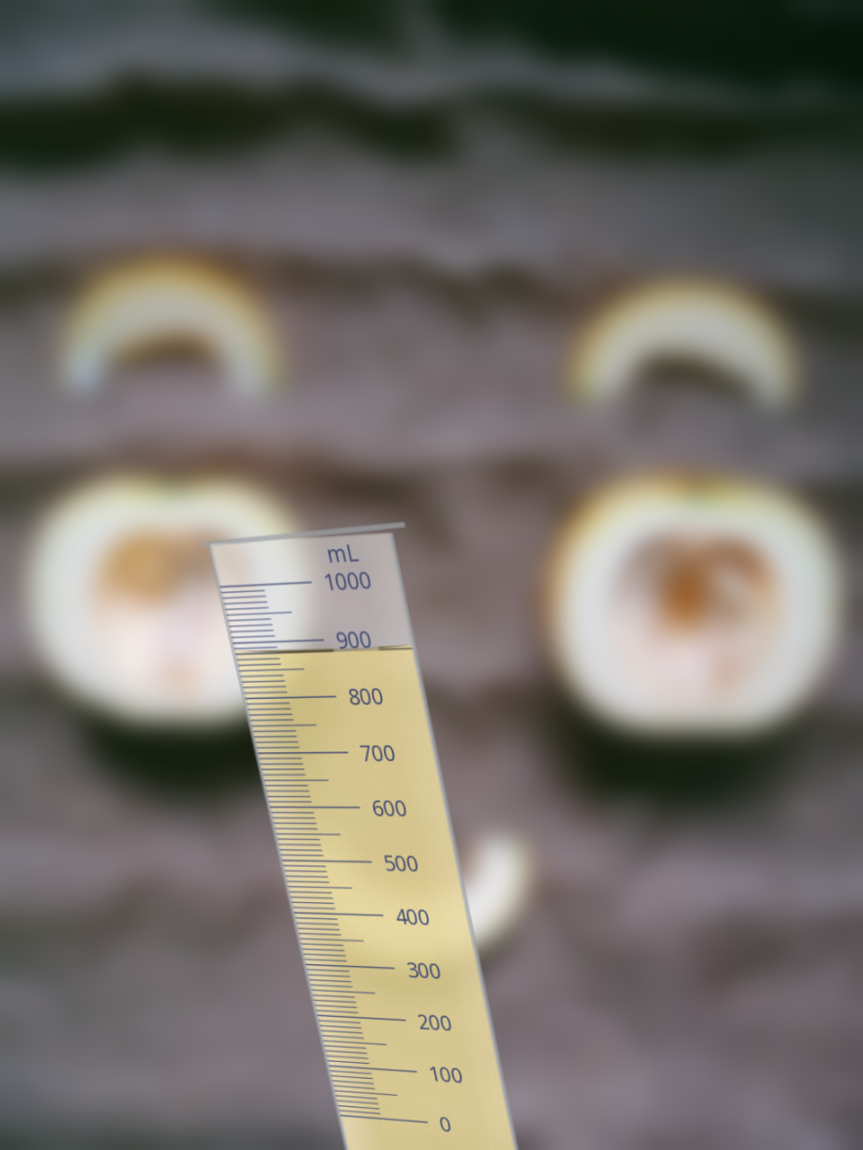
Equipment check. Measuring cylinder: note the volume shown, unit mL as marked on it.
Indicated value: 880 mL
